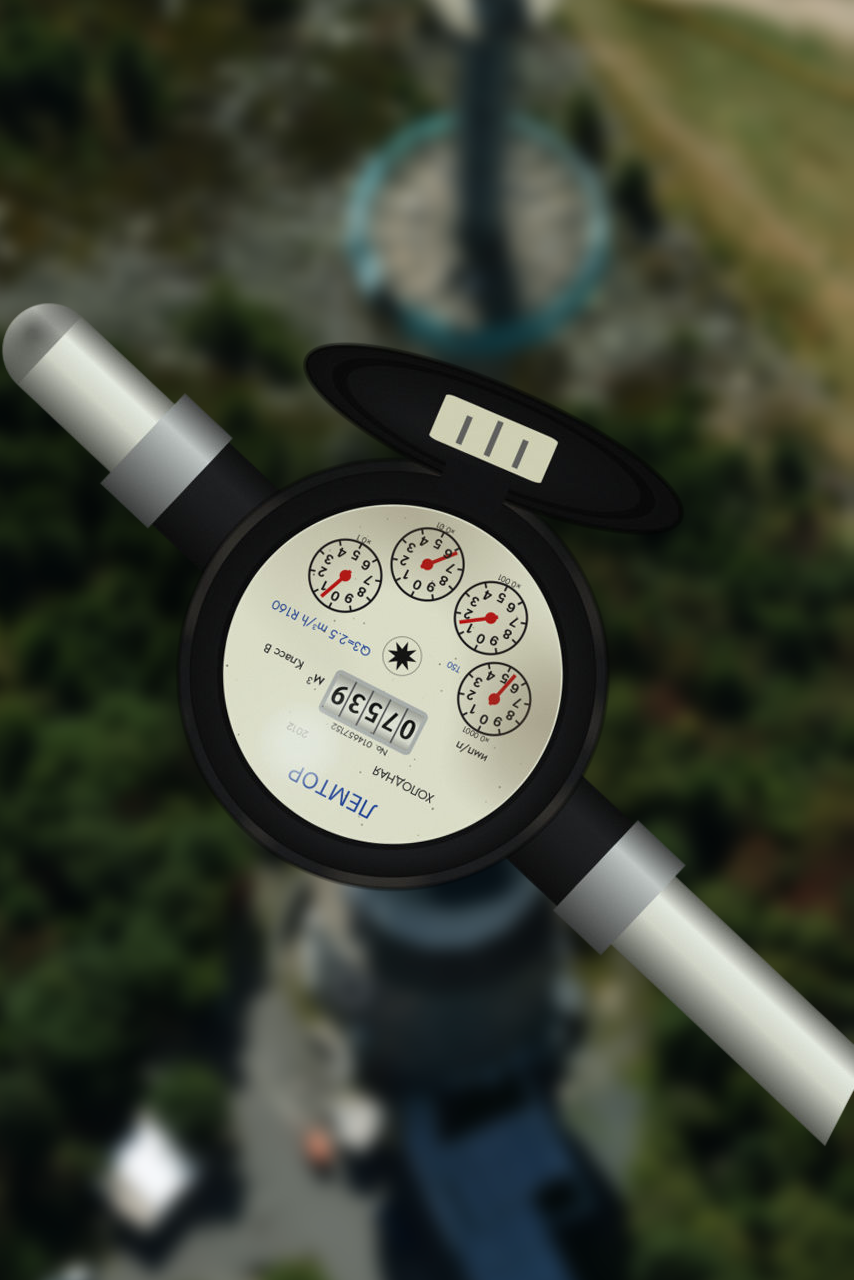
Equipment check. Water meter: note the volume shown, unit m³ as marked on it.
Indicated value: 7539.0615 m³
